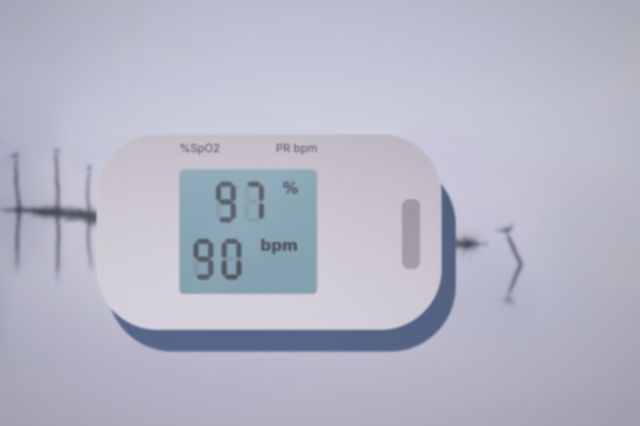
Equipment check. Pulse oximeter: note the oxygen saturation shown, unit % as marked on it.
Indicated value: 97 %
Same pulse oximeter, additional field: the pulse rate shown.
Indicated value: 90 bpm
